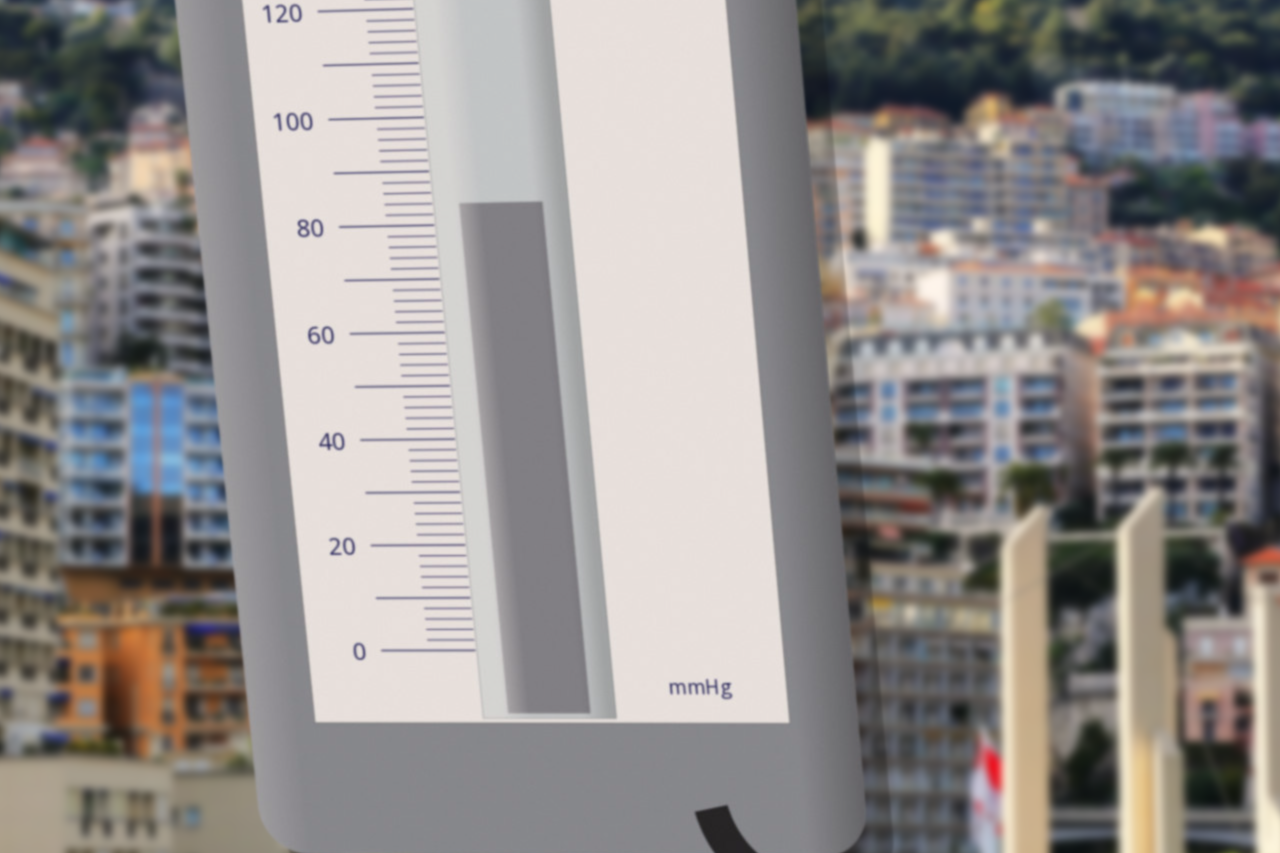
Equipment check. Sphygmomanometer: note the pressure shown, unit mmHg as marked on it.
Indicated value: 84 mmHg
